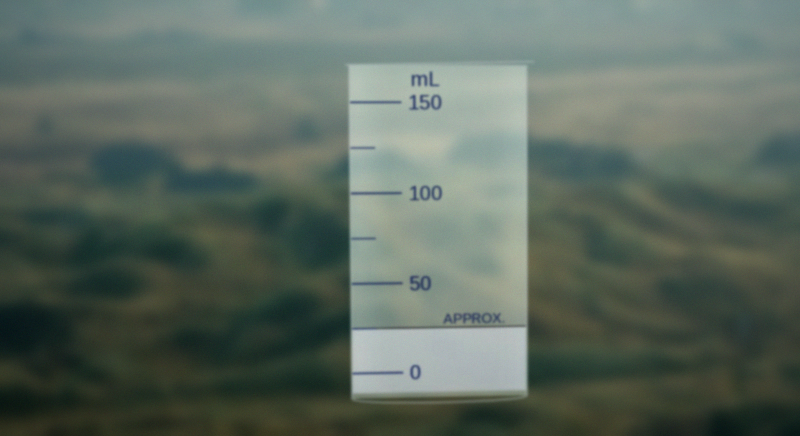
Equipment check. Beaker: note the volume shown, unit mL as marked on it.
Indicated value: 25 mL
